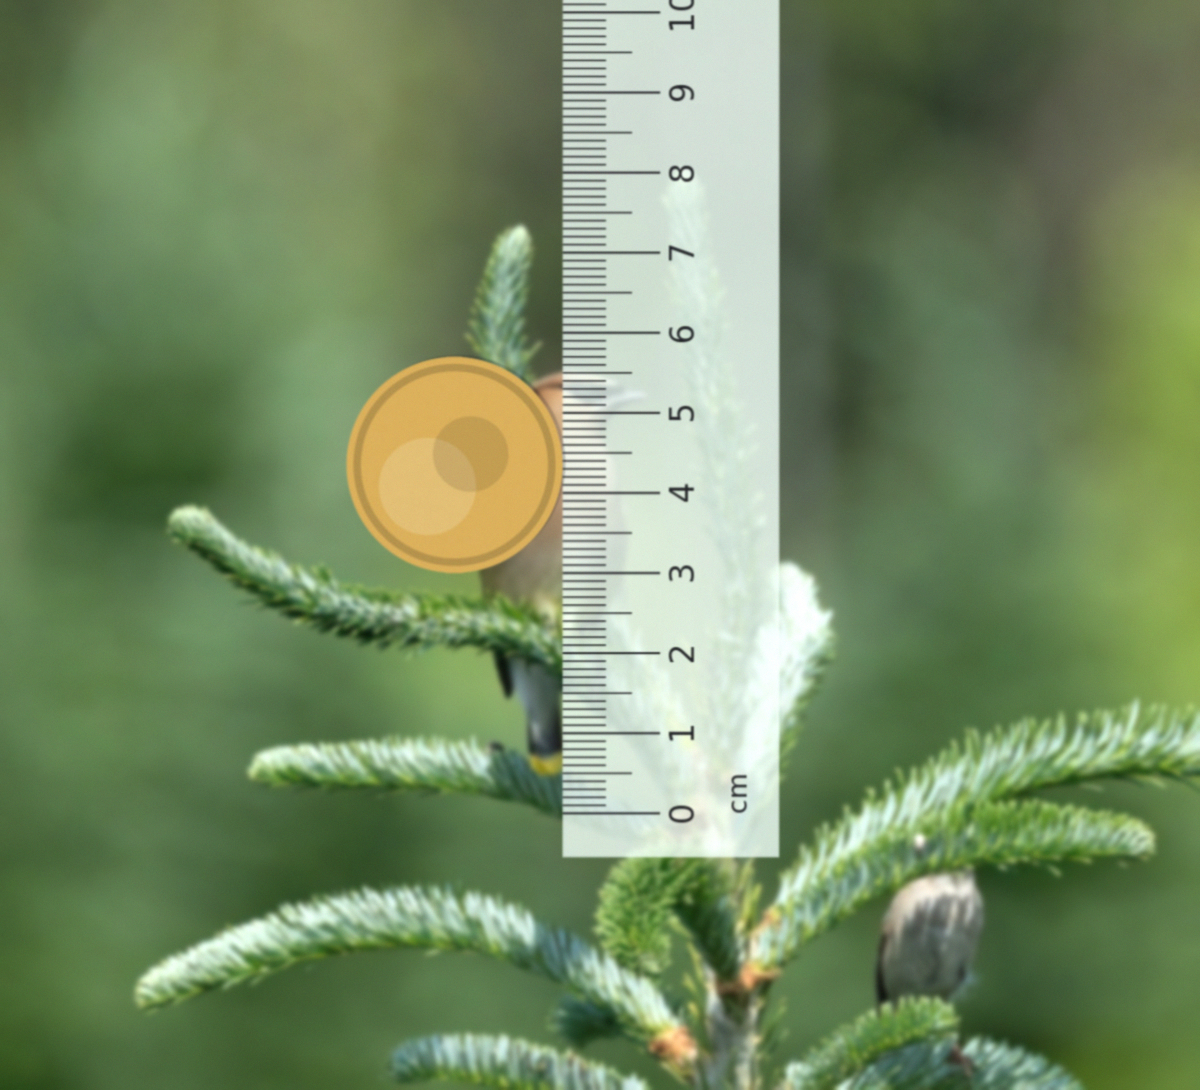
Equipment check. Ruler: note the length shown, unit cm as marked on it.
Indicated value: 2.7 cm
